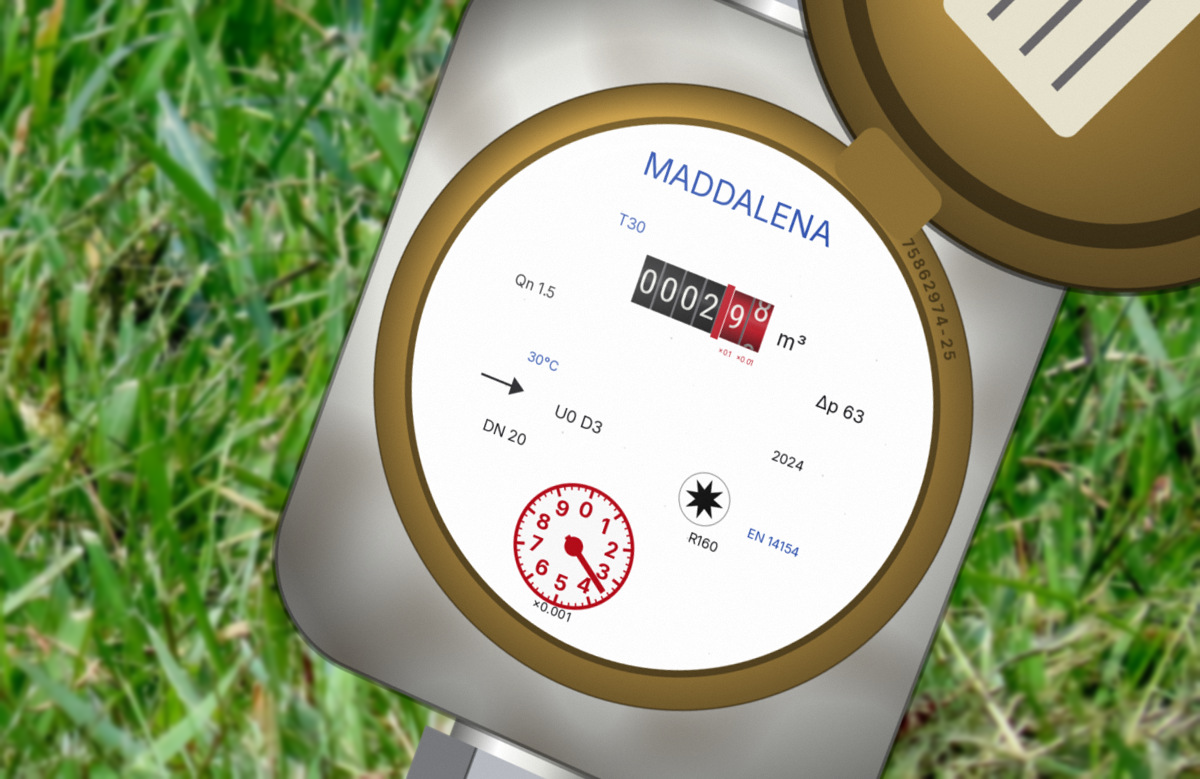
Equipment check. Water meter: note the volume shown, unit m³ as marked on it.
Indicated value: 2.983 m³
